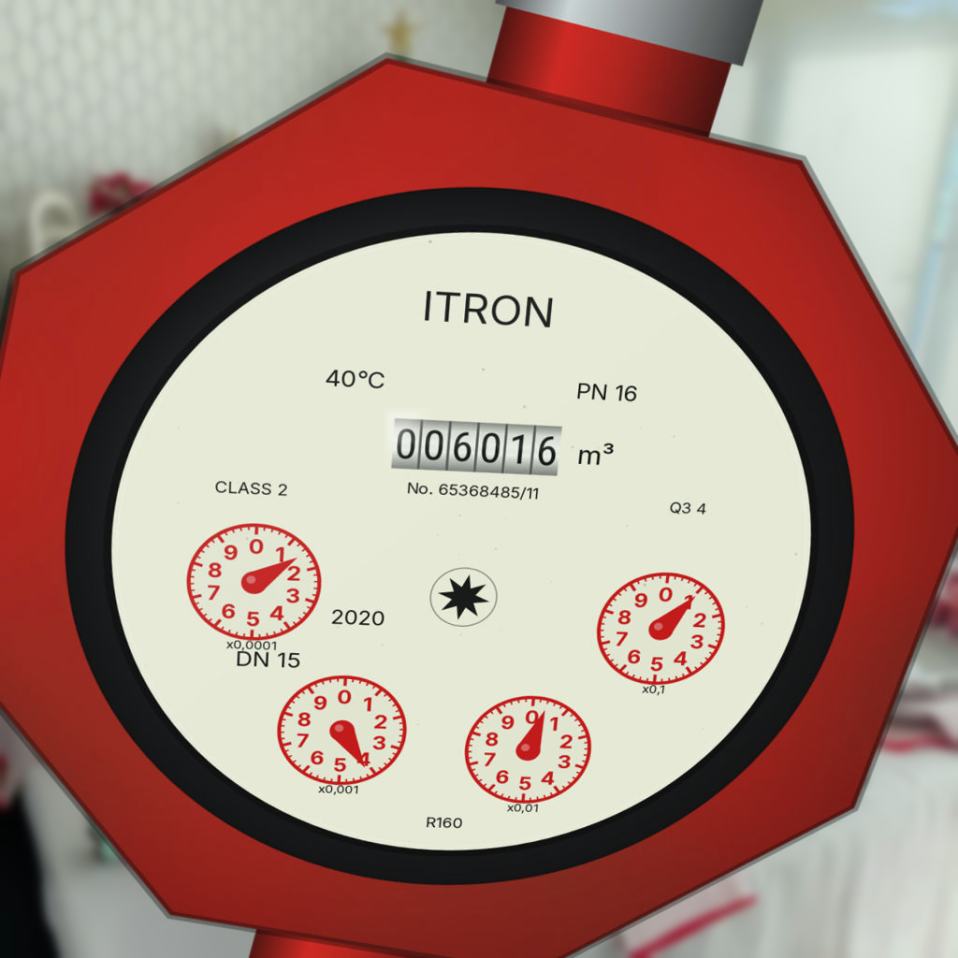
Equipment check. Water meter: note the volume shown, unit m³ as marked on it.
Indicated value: 6016.1041 m³
